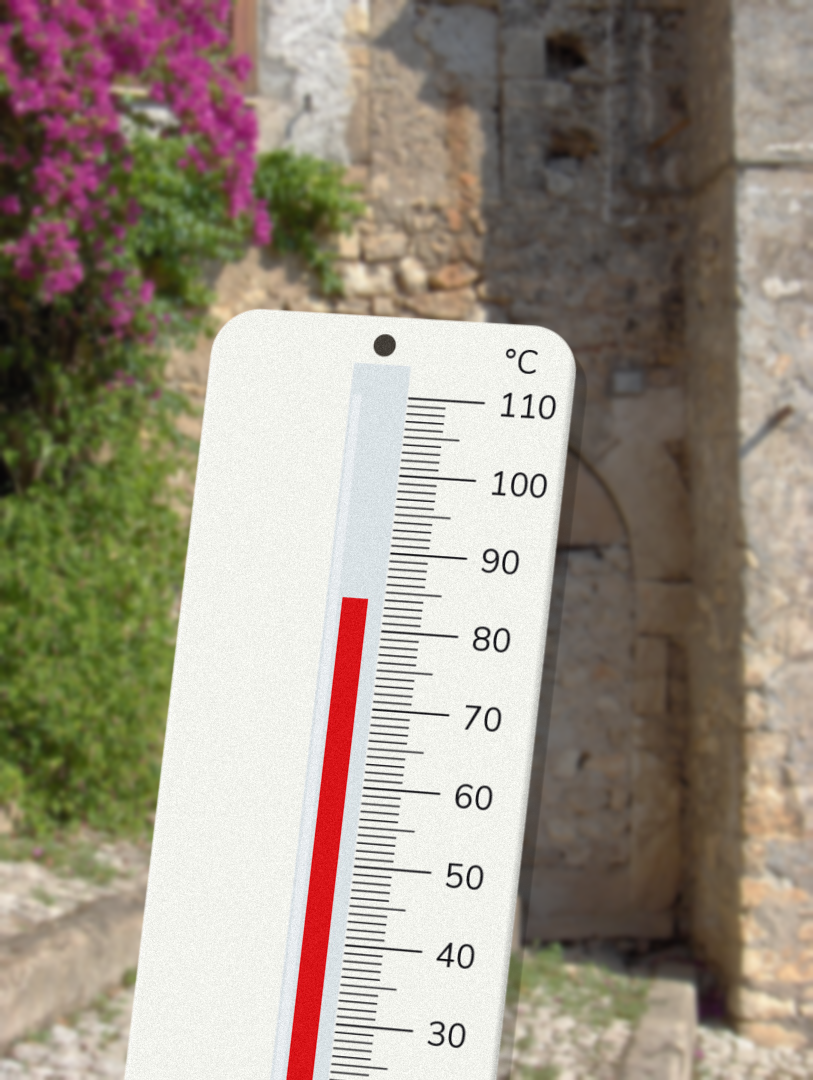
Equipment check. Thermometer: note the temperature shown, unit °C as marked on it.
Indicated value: 84 °C
